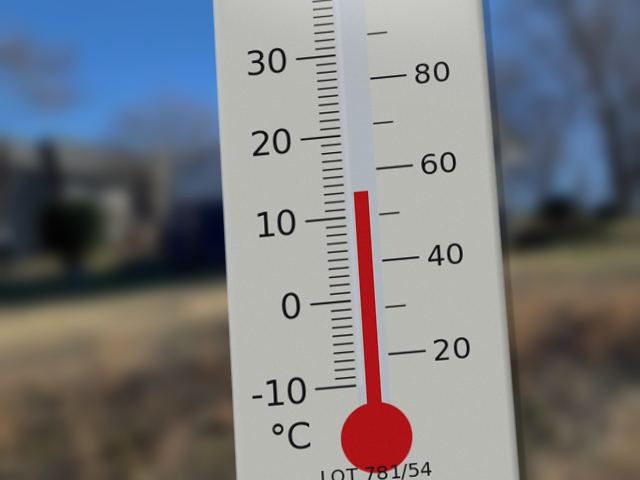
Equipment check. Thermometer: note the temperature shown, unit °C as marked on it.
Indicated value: 13 °C
